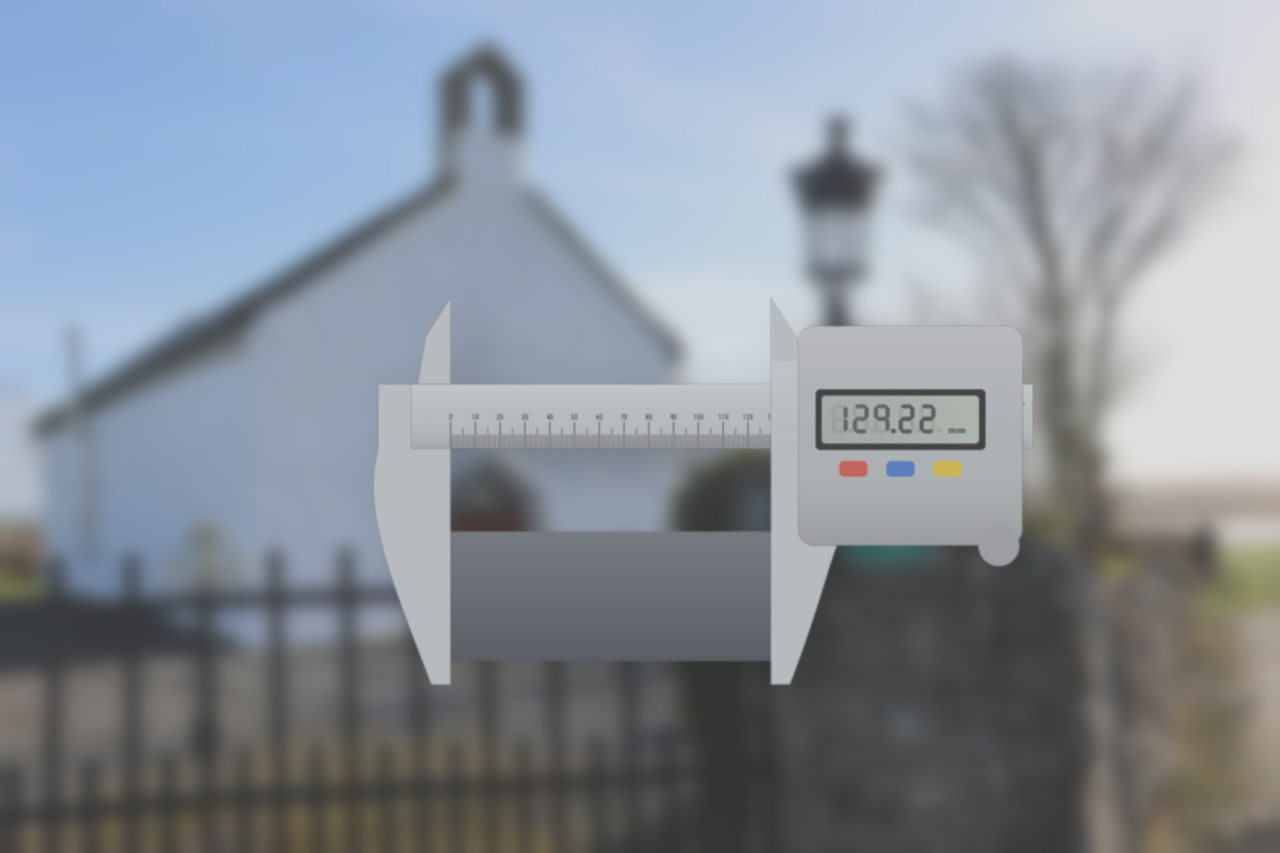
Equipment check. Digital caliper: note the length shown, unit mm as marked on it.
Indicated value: 129.22 mm
